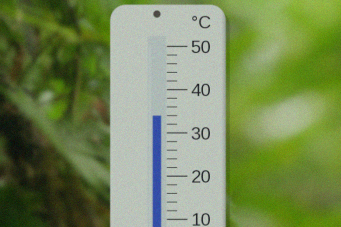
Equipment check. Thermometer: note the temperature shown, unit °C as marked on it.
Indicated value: 34 °C
